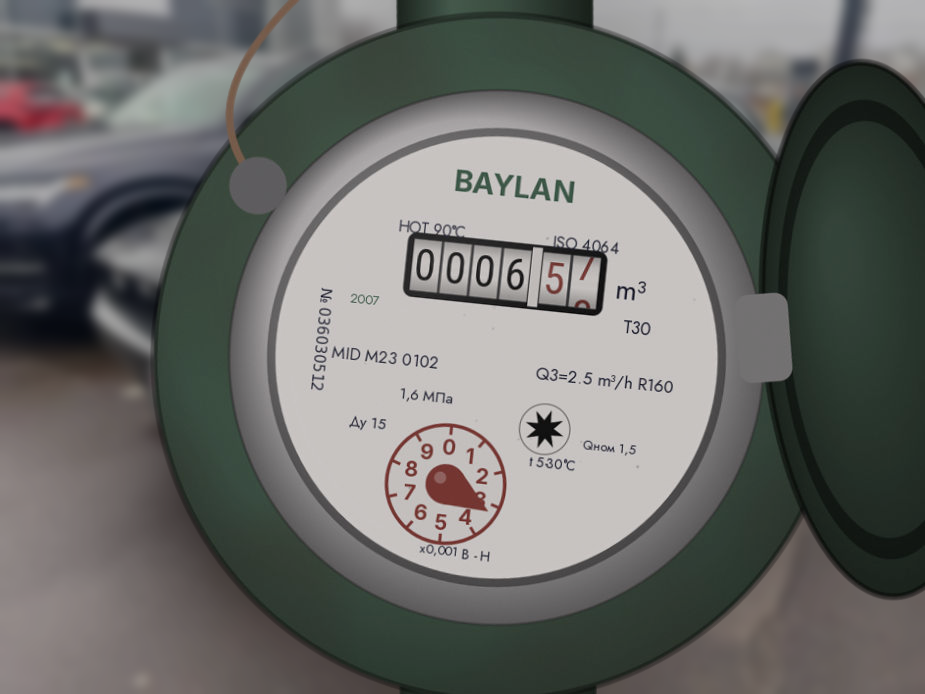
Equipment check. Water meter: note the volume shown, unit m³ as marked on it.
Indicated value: 6.573 m³
